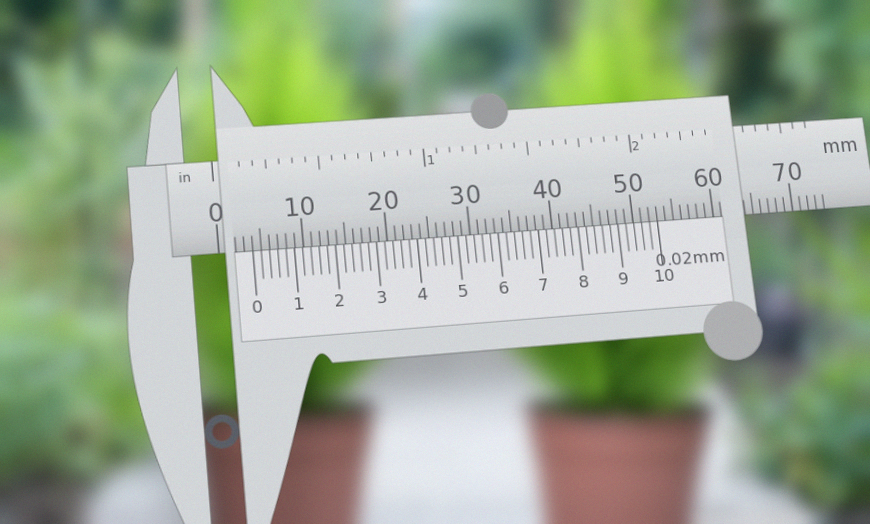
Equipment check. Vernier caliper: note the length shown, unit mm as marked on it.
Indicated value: 4.0 mm
